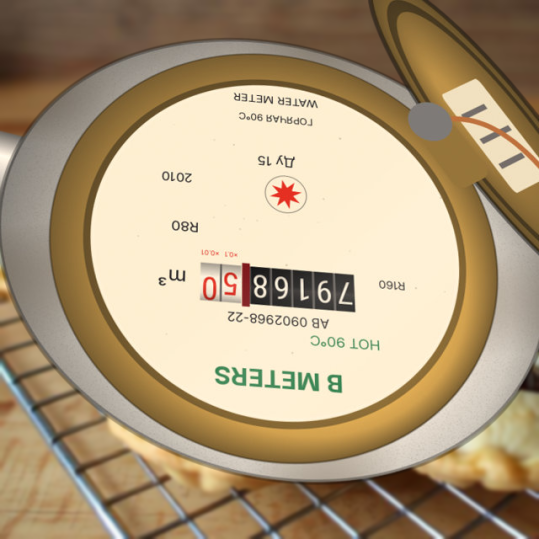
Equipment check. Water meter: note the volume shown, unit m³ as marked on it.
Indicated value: 79168.50 m³
